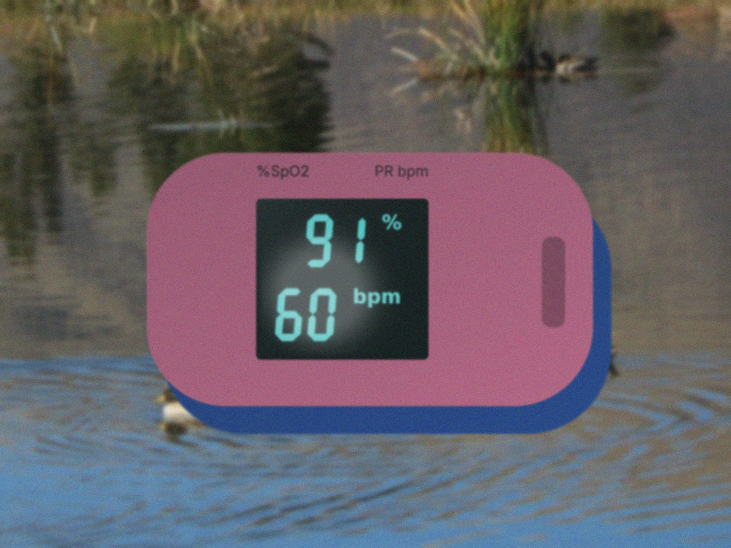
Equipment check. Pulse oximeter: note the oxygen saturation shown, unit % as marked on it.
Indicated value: 91 %
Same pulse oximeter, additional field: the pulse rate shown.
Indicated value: 60 bpm
